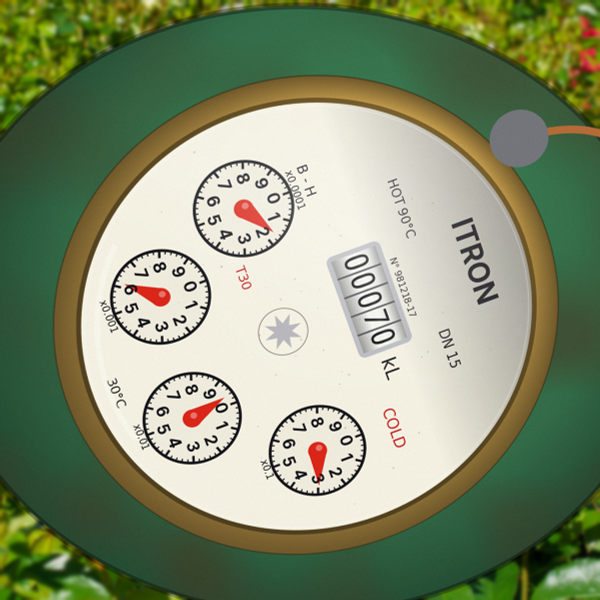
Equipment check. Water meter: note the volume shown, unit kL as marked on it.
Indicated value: 70.2961 kL
